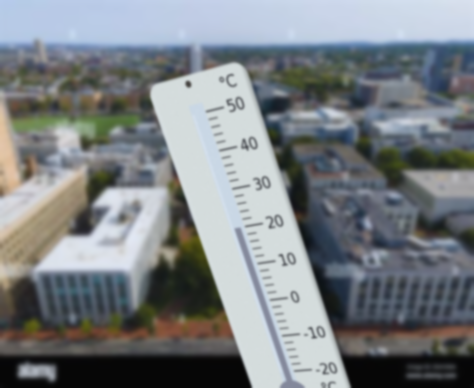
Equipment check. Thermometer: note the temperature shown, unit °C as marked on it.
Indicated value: 20 °C
